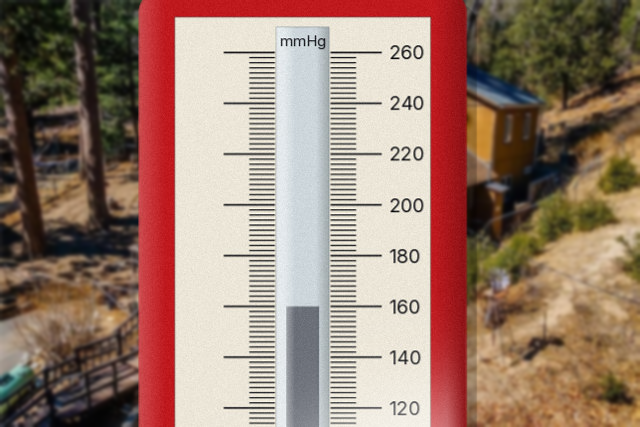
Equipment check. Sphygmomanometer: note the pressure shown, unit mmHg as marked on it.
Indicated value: 160 mmHg
